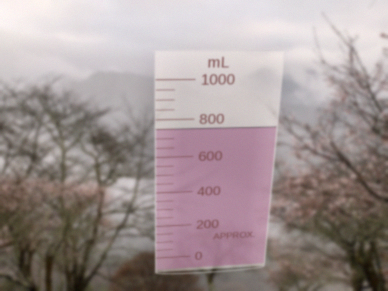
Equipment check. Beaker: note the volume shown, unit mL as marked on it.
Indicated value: 750 mL
